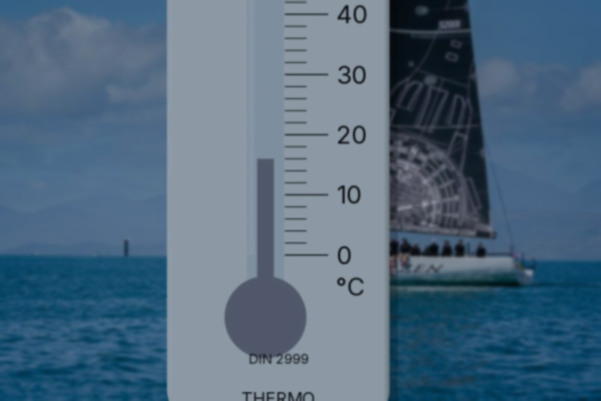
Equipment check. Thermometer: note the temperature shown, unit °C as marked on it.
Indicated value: 16 °C
